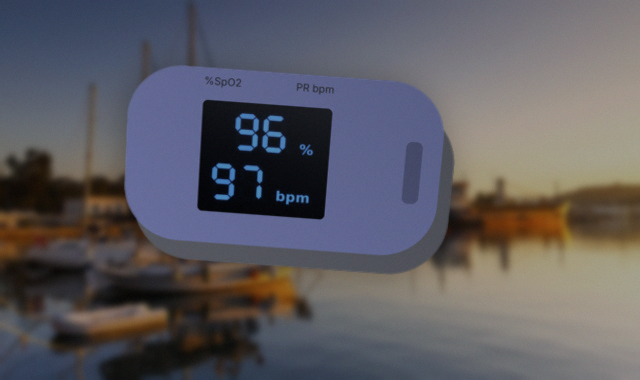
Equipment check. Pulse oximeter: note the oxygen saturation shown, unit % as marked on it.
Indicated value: 96 %
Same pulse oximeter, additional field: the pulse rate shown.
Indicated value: 97 bpm
